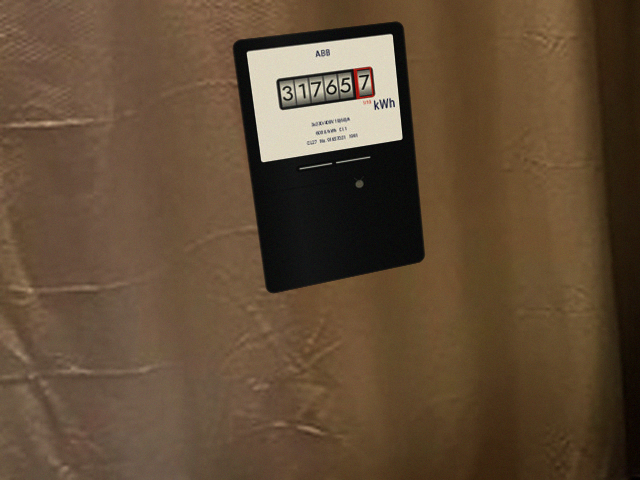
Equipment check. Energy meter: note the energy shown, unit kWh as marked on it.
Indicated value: 31765.7 kWh
